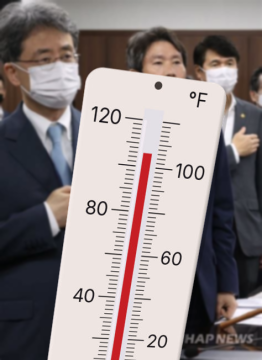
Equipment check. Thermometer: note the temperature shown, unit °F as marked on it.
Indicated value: 106 °F
